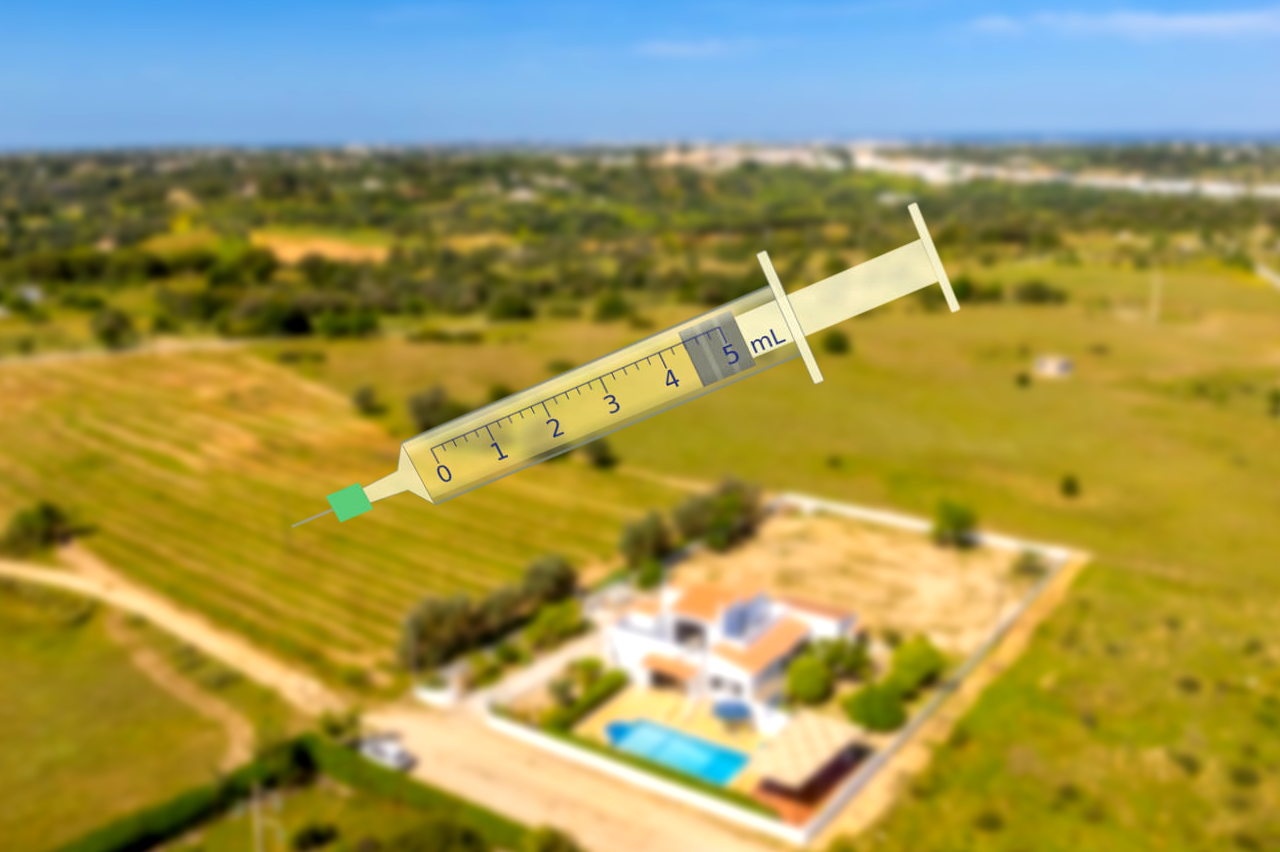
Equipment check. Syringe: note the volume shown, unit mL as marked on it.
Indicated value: 4.4 mL
